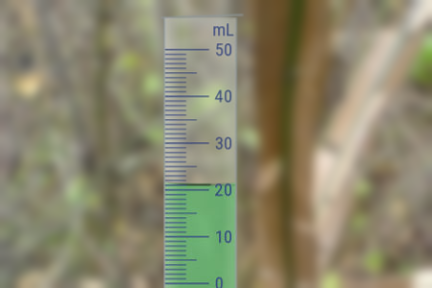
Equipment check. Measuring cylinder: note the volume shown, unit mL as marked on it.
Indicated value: 21 mL
